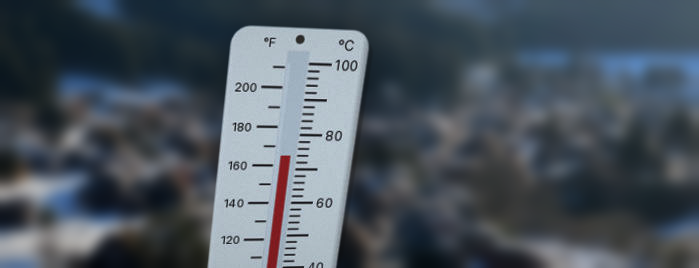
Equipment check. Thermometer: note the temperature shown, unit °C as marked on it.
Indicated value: 74 °C
